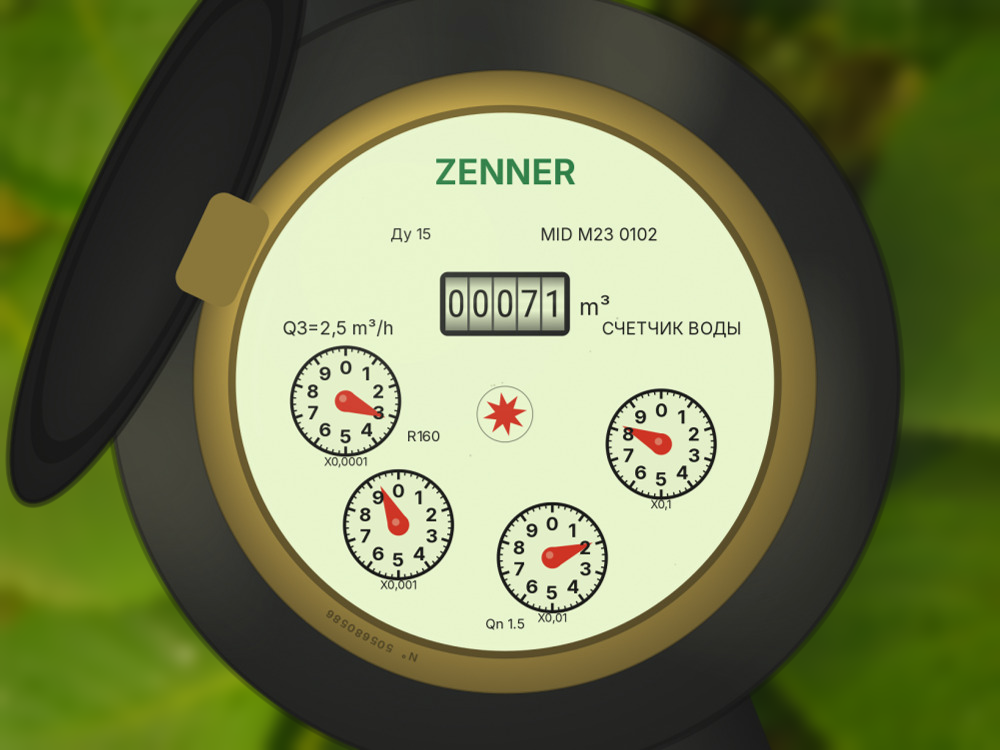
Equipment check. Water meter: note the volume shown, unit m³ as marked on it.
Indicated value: 71.8193 m³
